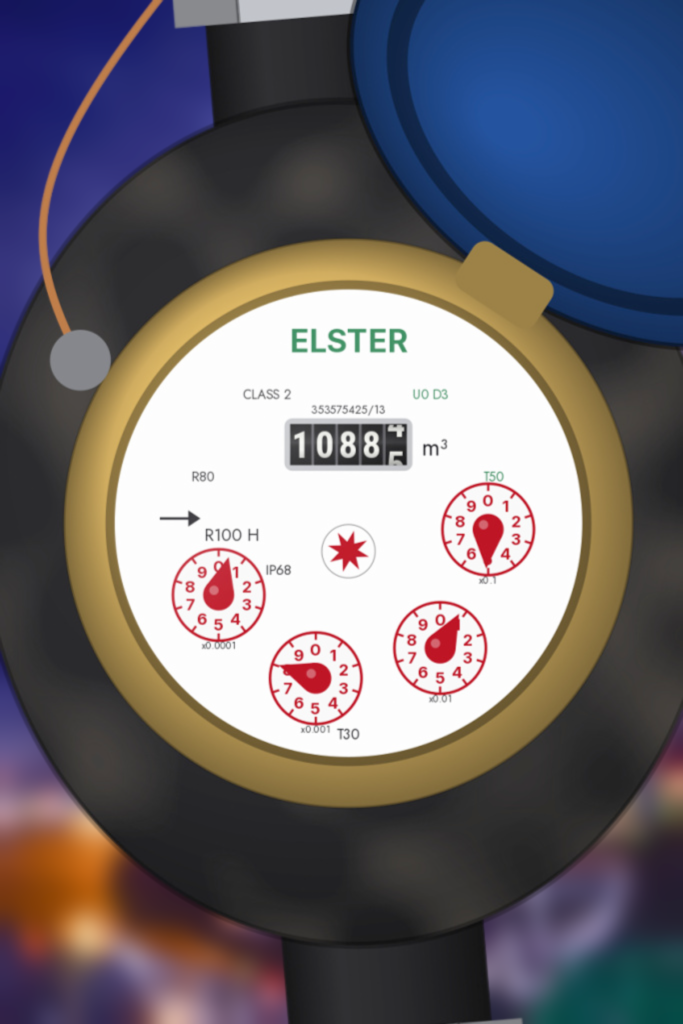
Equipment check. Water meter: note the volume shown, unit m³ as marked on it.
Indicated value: 10884.5080 m³
